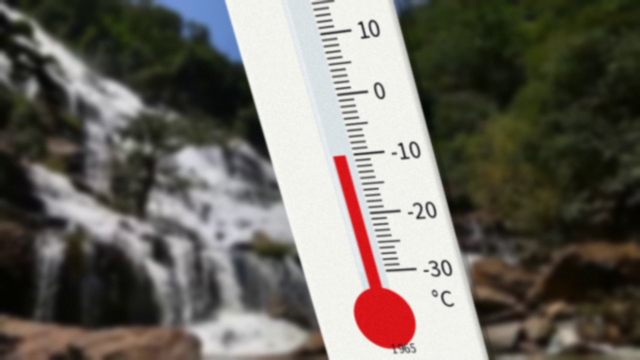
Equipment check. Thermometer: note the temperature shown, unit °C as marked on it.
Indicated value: -10 °C
